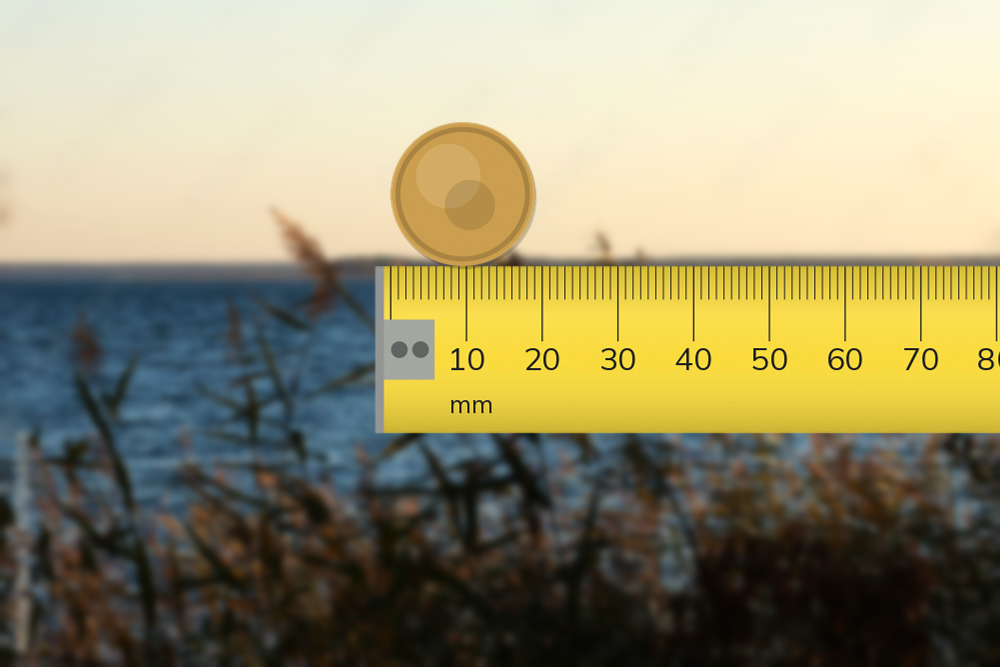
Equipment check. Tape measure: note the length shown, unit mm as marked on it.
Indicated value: 19 mm
